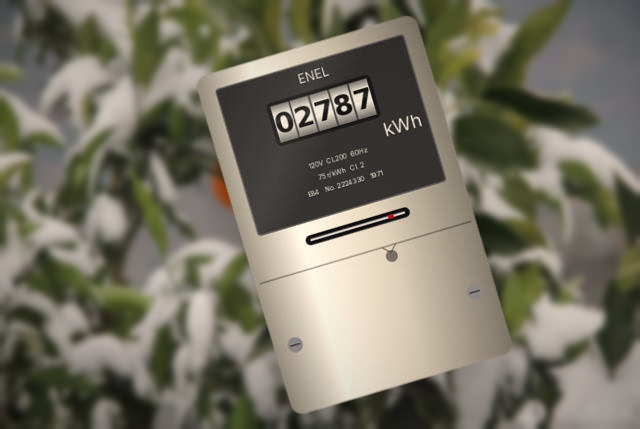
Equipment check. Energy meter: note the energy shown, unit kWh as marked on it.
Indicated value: 2787 kWh
